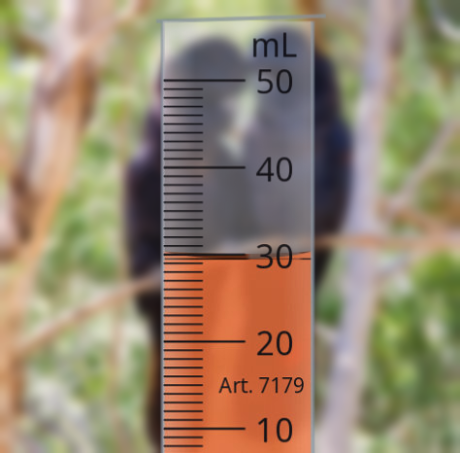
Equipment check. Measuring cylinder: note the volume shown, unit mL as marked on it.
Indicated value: 29.5 mL
